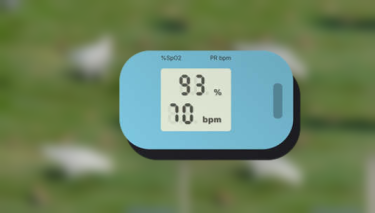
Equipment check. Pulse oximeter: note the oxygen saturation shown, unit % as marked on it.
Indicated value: 93 %
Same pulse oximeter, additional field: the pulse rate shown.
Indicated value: 70 bpm
